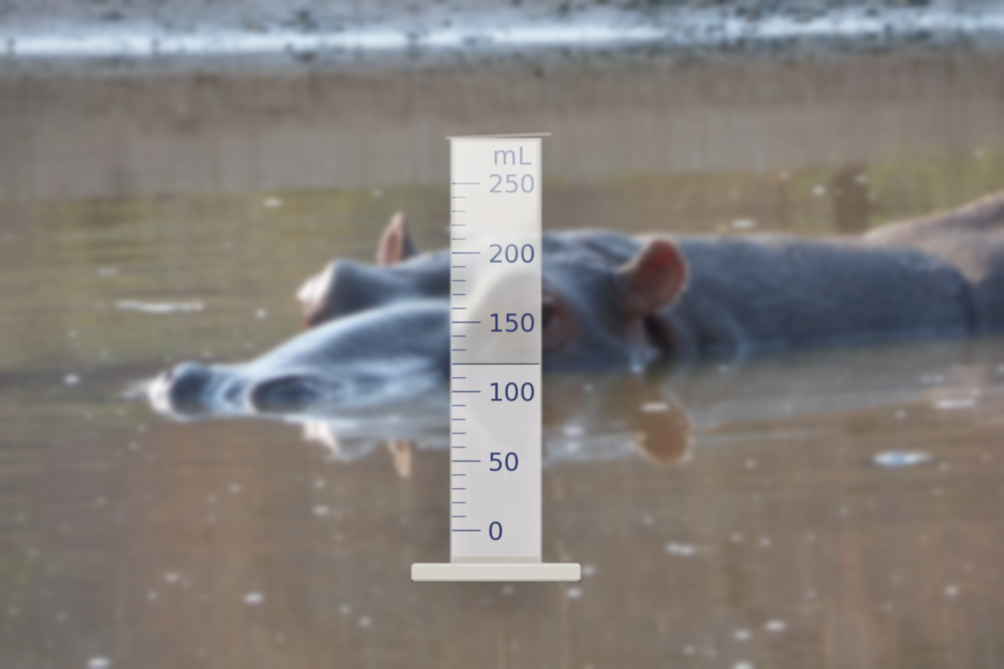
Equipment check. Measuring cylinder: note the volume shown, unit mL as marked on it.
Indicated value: 120 mL
